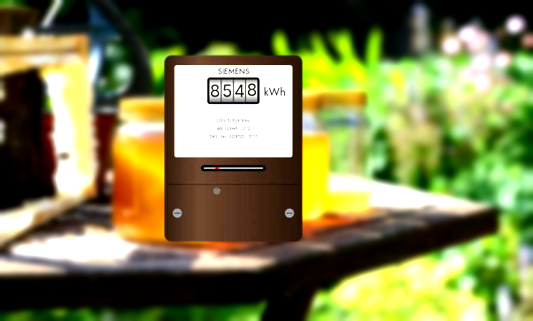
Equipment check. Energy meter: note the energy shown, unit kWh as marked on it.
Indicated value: 8548 kWh
